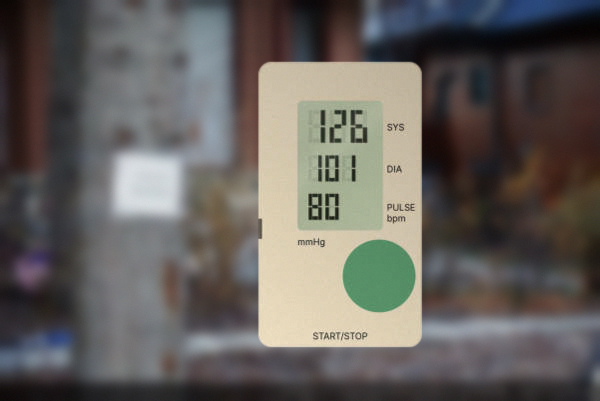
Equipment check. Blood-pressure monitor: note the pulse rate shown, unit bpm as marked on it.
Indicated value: 80 bpm
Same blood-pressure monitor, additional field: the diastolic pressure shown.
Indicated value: 101 mmHg
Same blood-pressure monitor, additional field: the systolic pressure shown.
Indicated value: 126 mmHg
